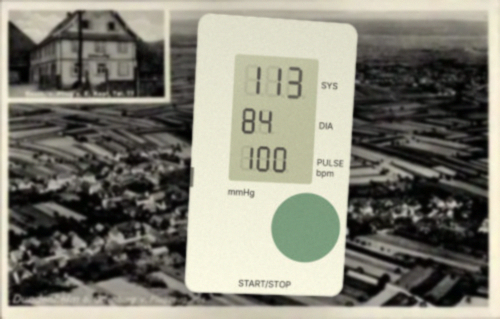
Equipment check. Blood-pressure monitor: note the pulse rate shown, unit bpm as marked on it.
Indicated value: 100 bpm
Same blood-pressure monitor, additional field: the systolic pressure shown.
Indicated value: 113 mmHg
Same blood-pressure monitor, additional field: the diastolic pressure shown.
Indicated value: 84 mmHg
